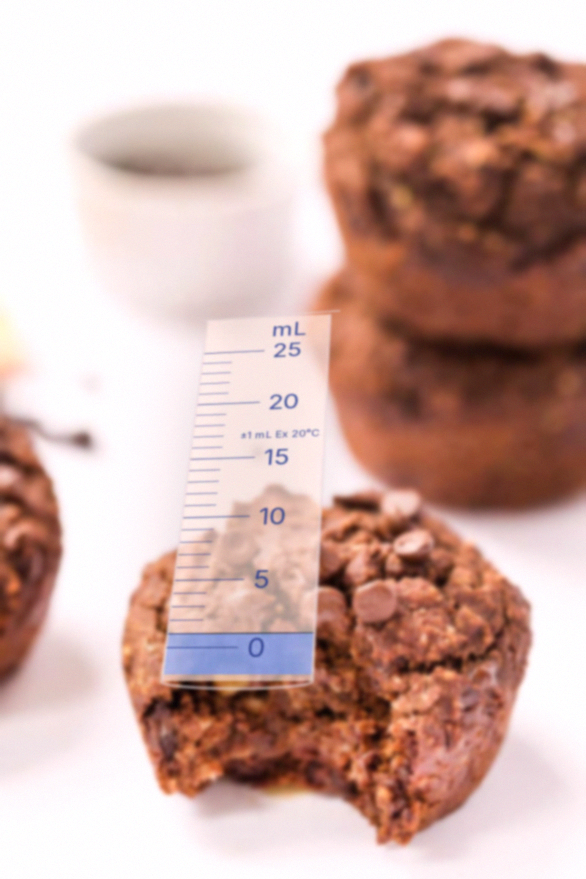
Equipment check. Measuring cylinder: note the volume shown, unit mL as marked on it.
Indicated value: 1 mL
